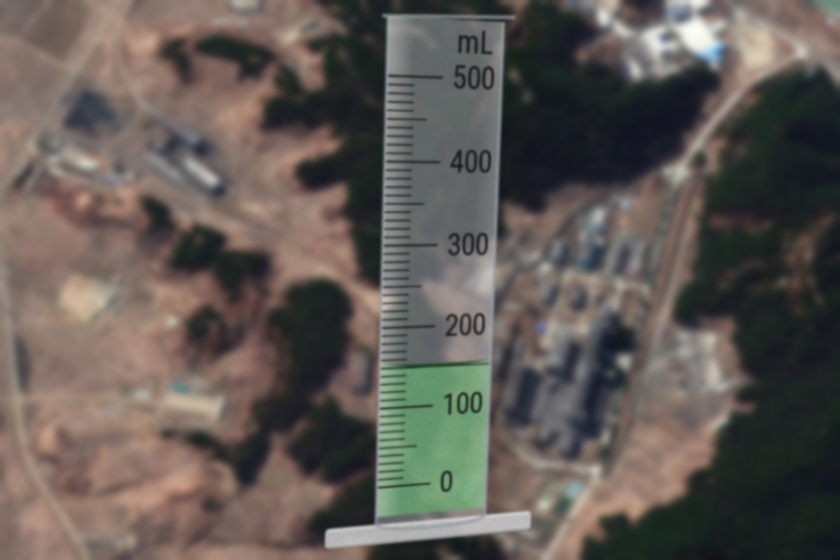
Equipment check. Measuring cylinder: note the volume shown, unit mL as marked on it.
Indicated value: 150 mL
